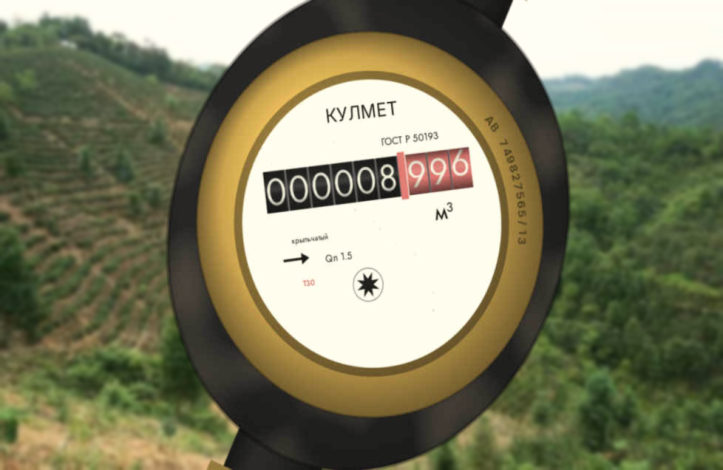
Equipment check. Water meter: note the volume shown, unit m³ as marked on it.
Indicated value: 8.996 m³
